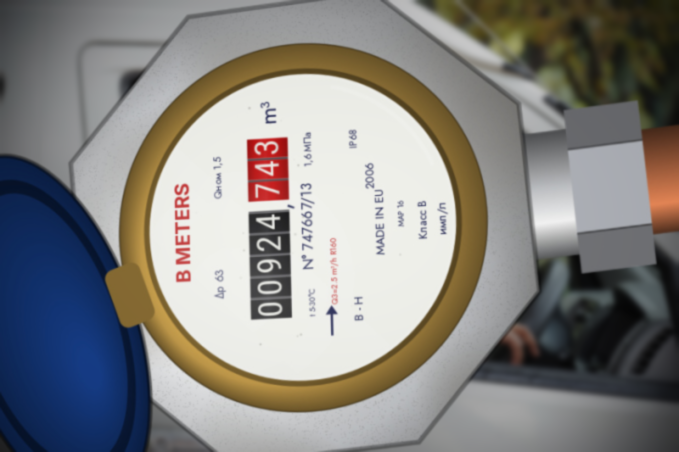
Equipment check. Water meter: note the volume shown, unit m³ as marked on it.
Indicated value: 924.743 m³
